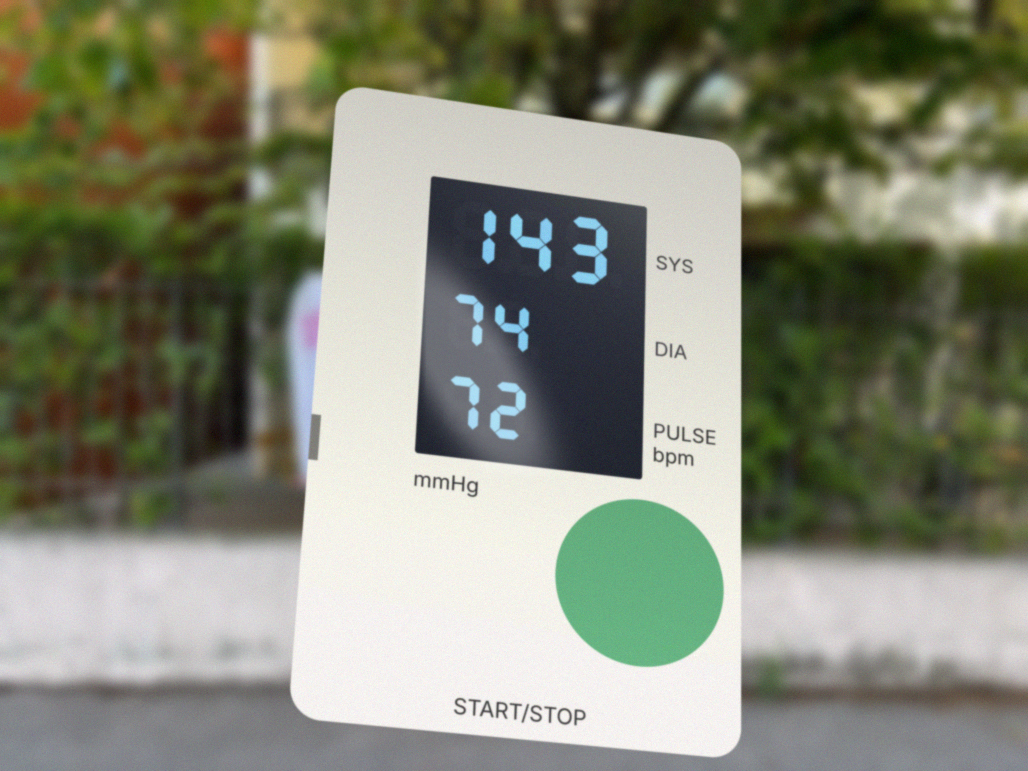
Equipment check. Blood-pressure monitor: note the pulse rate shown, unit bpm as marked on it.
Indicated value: 72 bpm
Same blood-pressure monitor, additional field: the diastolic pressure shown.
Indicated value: 74 mmHg
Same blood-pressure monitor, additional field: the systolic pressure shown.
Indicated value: 143 mmHg
